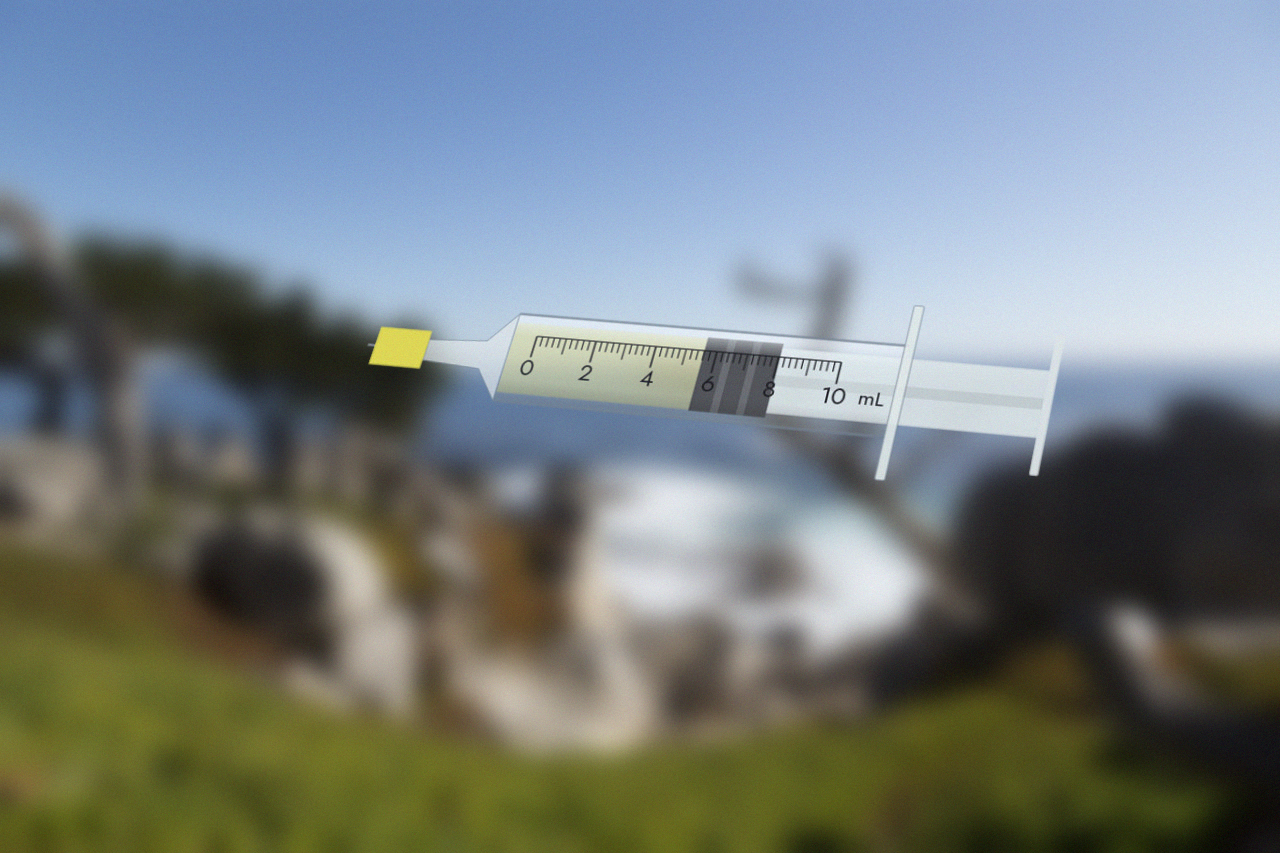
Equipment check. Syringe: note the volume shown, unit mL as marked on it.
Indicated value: 5.6 mL
